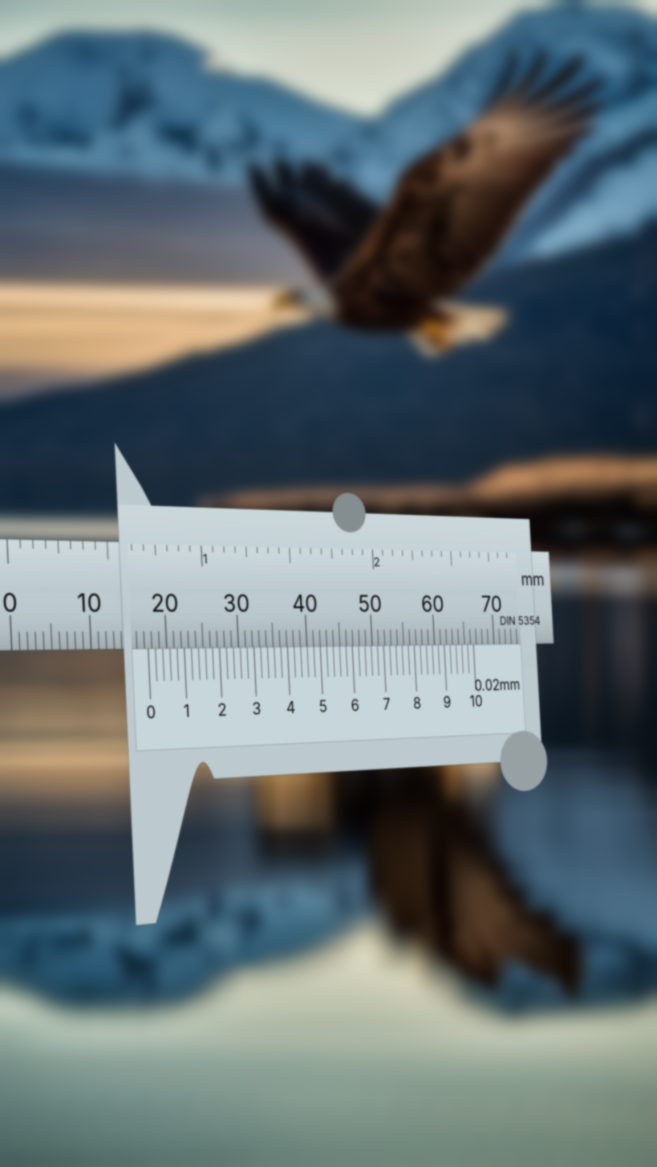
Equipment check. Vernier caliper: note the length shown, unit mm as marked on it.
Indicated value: 17.5 mm
